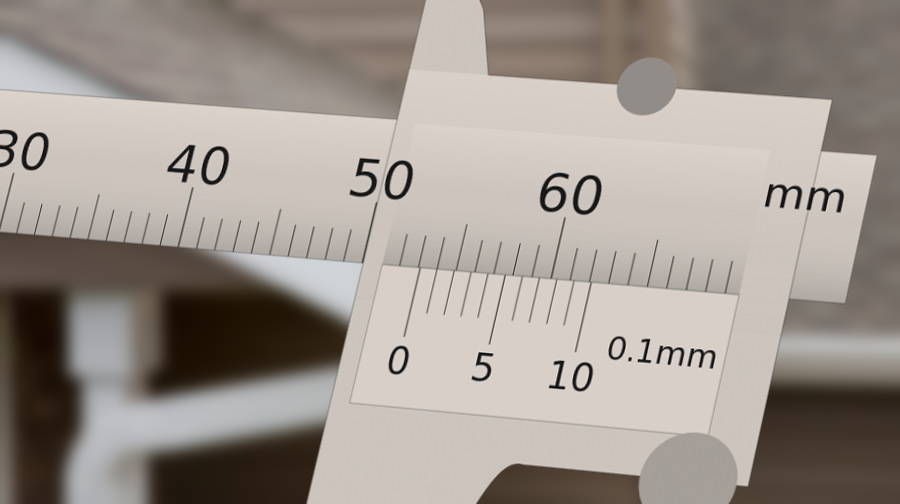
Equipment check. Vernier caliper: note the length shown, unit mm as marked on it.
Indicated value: 53.1 mm
